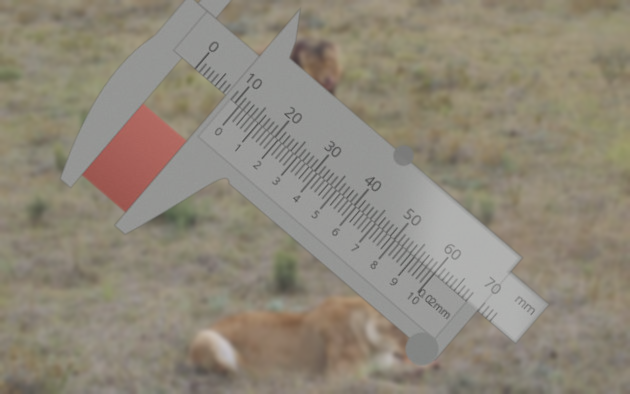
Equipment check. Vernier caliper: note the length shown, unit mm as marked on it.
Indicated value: 11.0 mm
